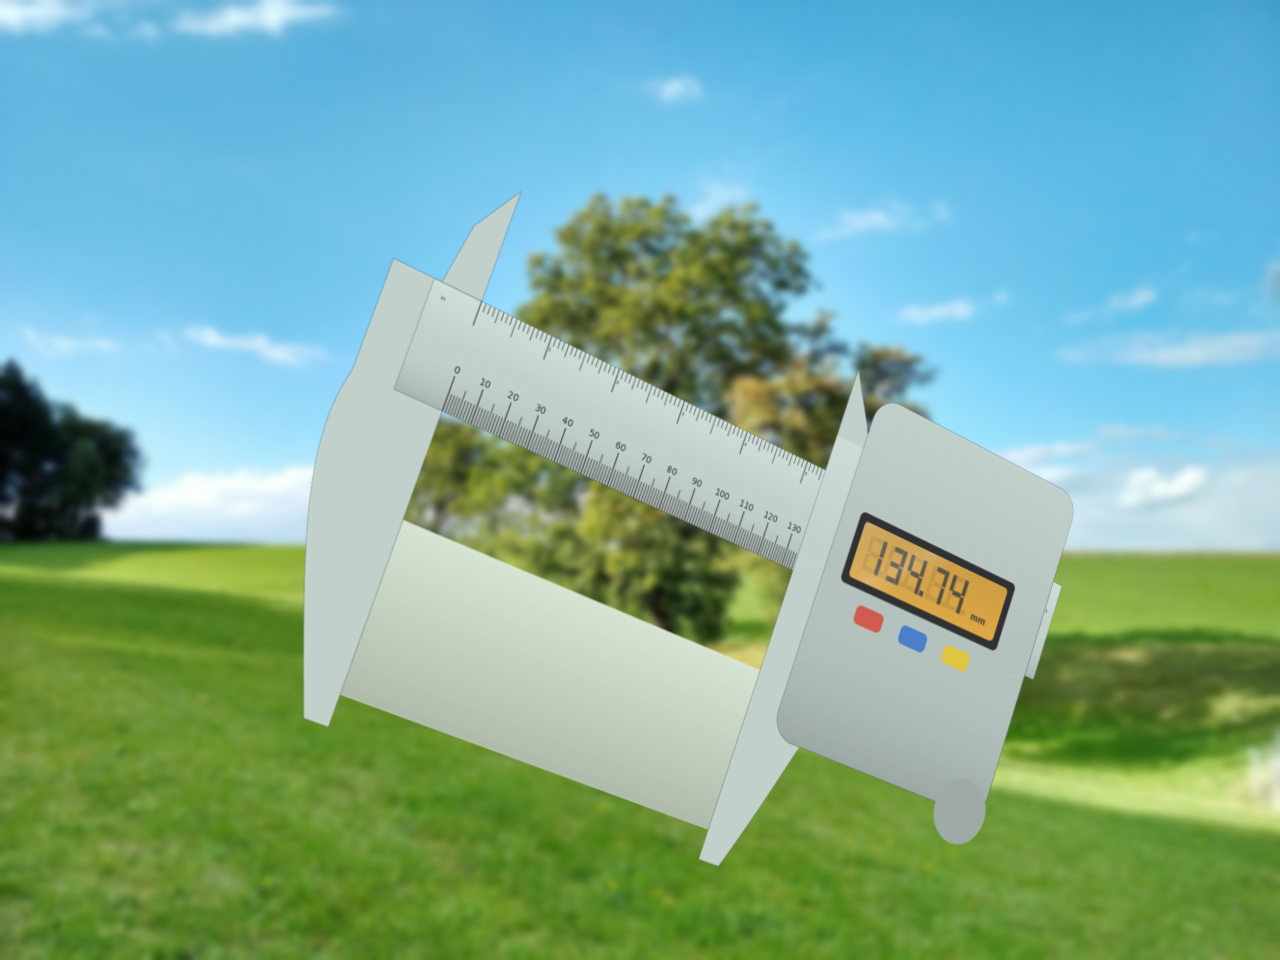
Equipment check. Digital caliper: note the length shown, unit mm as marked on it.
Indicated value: 134.74 mm
